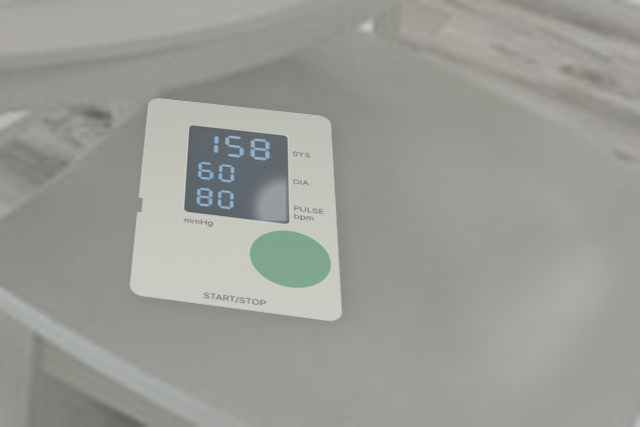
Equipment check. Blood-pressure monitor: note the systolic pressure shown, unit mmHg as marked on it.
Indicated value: 158 mmHg
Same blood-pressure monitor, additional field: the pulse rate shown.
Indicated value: 80 bpm
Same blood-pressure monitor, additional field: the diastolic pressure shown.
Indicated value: 60 mmHg
